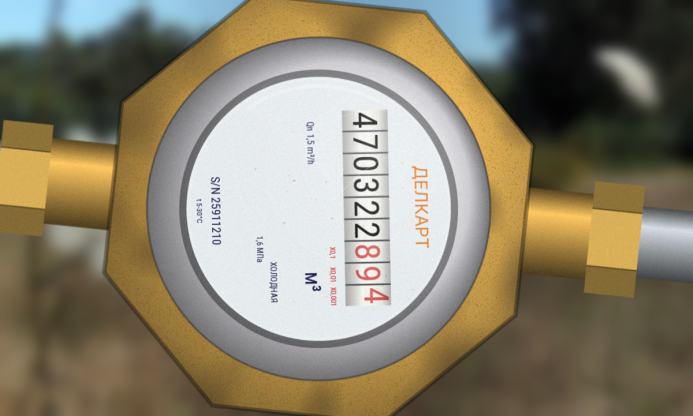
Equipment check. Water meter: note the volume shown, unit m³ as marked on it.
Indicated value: 470322.894 m³
